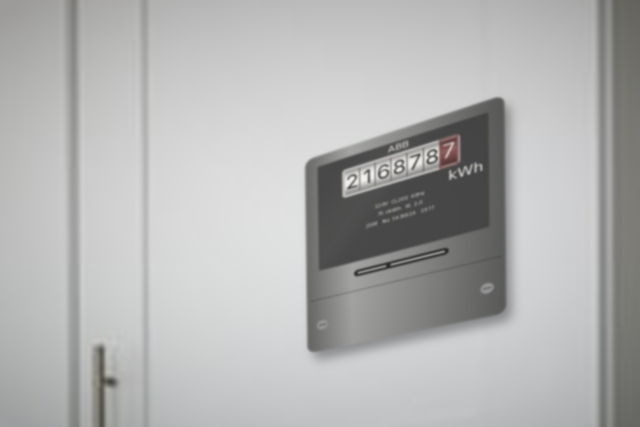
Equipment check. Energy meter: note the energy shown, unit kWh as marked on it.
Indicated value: 216878.7 kWh
